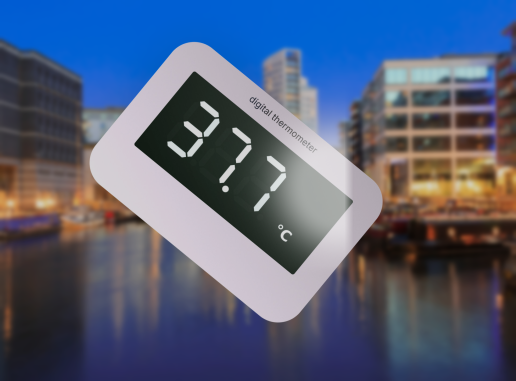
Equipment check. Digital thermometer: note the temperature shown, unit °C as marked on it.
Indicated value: 37.7 °C
